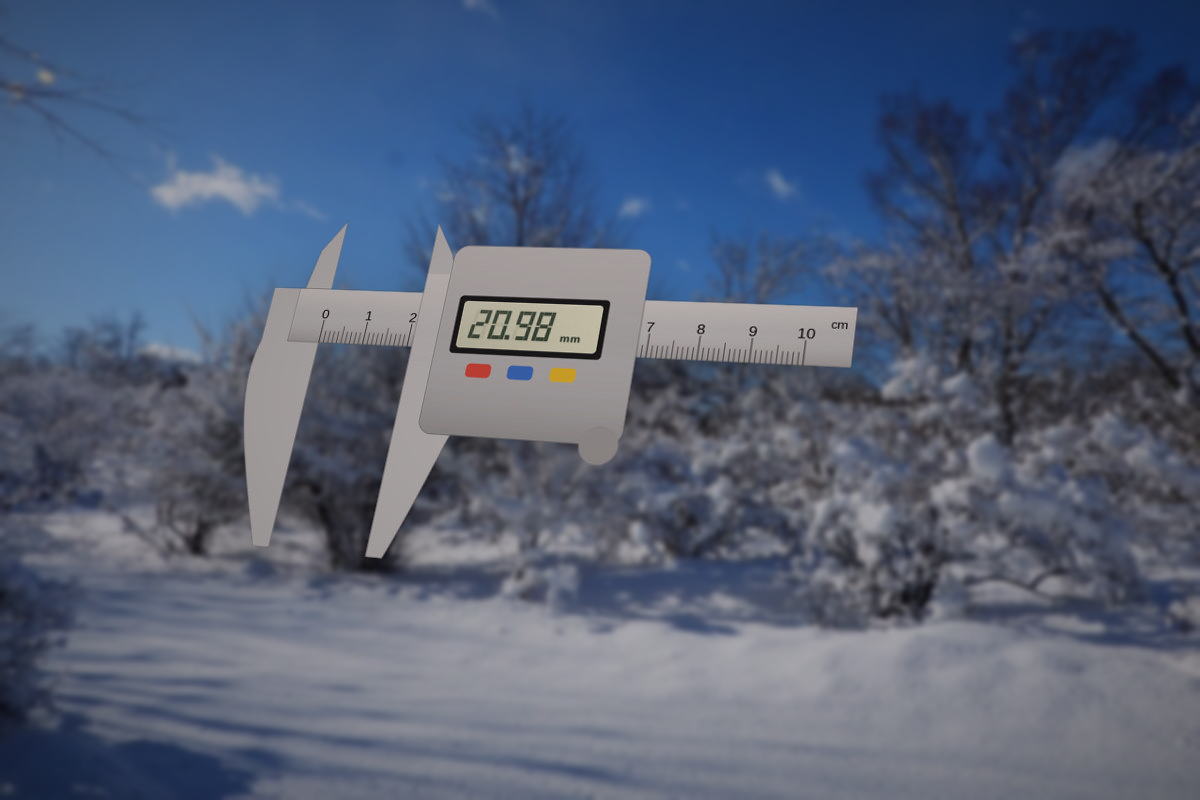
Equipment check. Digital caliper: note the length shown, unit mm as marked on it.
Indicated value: 20.98 mm
